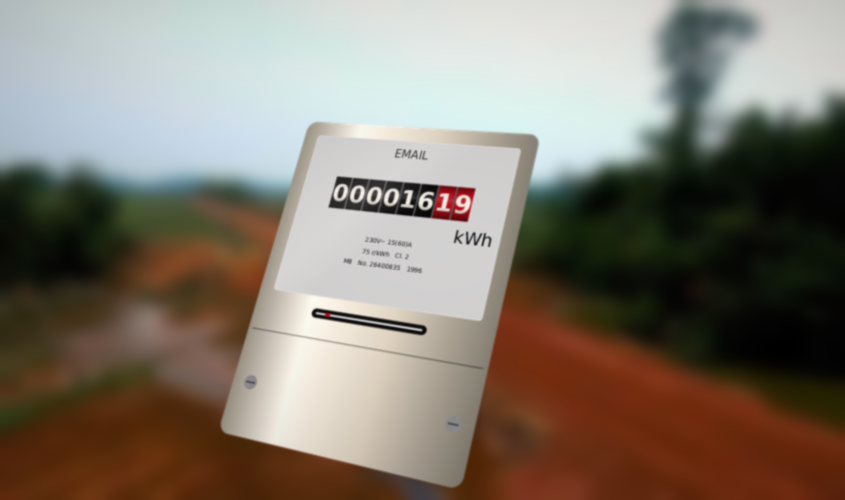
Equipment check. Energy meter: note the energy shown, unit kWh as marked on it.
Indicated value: 16.19 kWh
